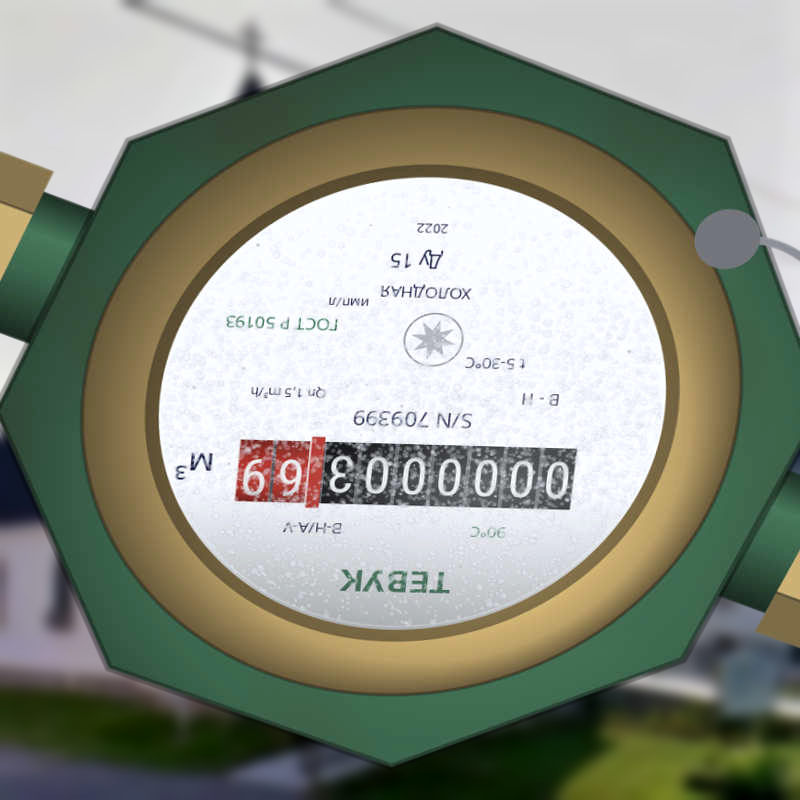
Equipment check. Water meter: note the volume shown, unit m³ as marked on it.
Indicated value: 3.69 m³
